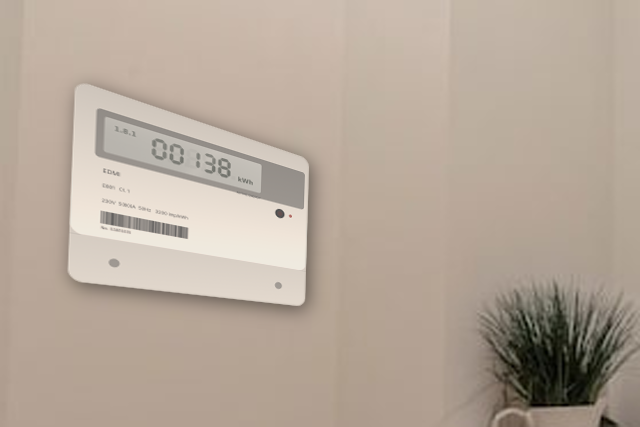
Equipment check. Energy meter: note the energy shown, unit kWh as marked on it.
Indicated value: 138 kWh
